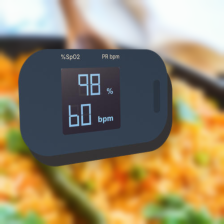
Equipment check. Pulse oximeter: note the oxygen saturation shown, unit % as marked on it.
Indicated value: 98 %
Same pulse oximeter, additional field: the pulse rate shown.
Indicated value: 60 bpm
